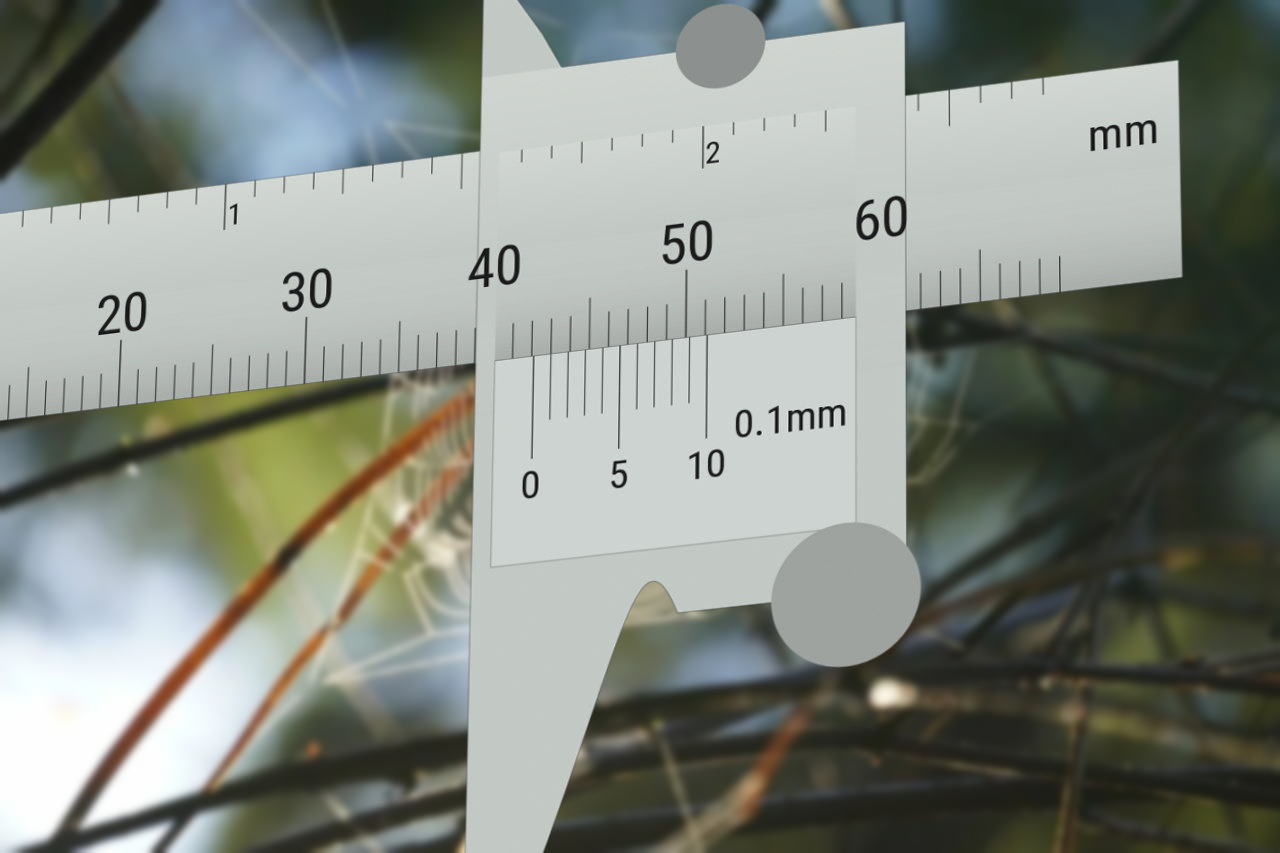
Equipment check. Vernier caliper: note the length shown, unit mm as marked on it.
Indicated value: 42.1 mm
